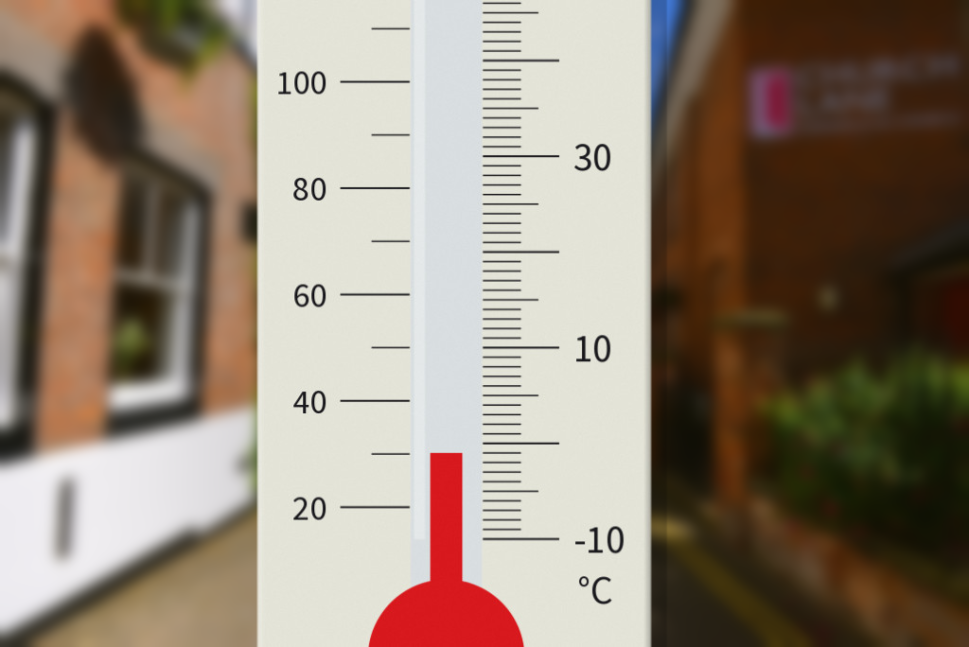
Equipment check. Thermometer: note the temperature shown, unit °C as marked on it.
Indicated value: -1 °C
